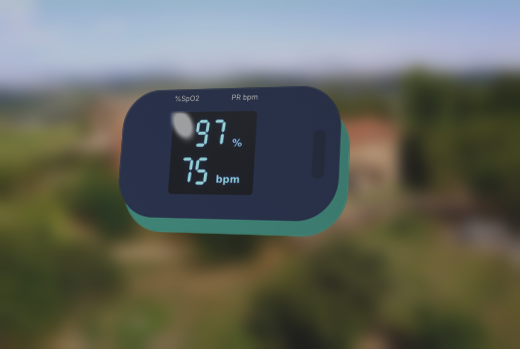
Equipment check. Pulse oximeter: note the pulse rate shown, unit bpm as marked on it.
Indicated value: 75 bpm
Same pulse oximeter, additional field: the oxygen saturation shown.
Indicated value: 97 %
